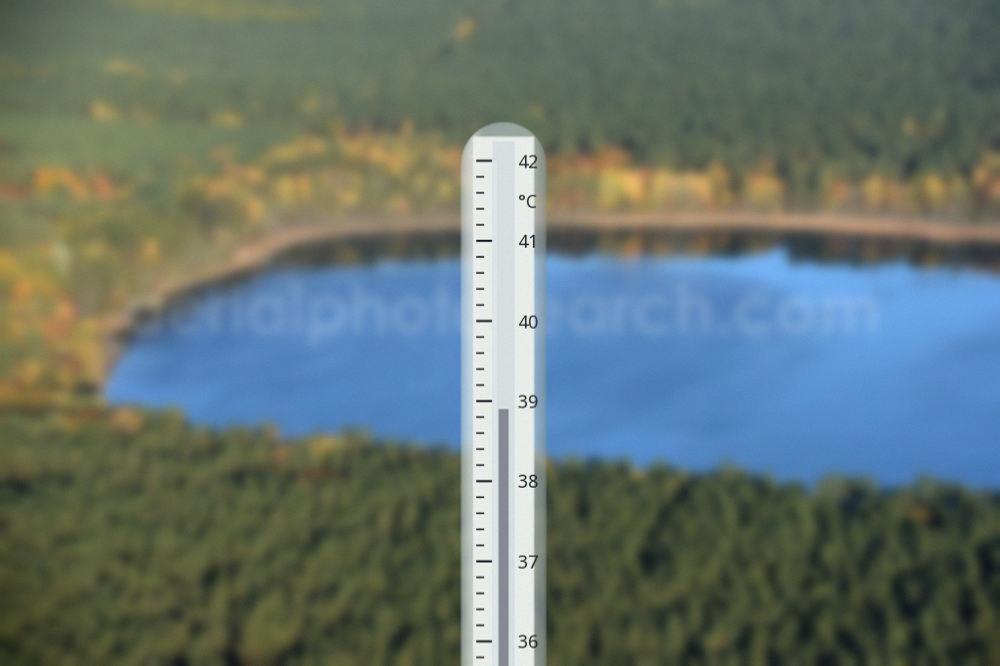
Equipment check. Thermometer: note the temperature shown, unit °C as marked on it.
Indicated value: 38.9 °C
